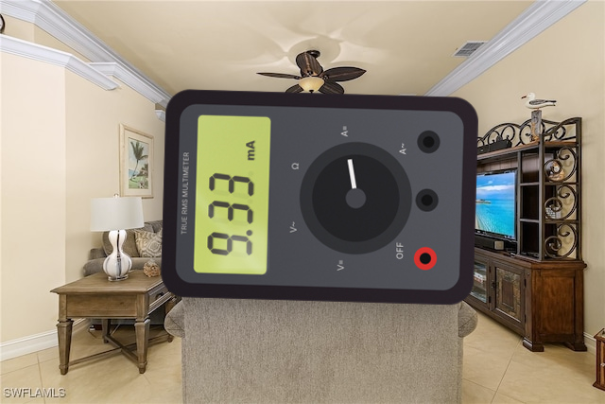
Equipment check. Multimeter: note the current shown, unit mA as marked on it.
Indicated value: 9.33 mA
